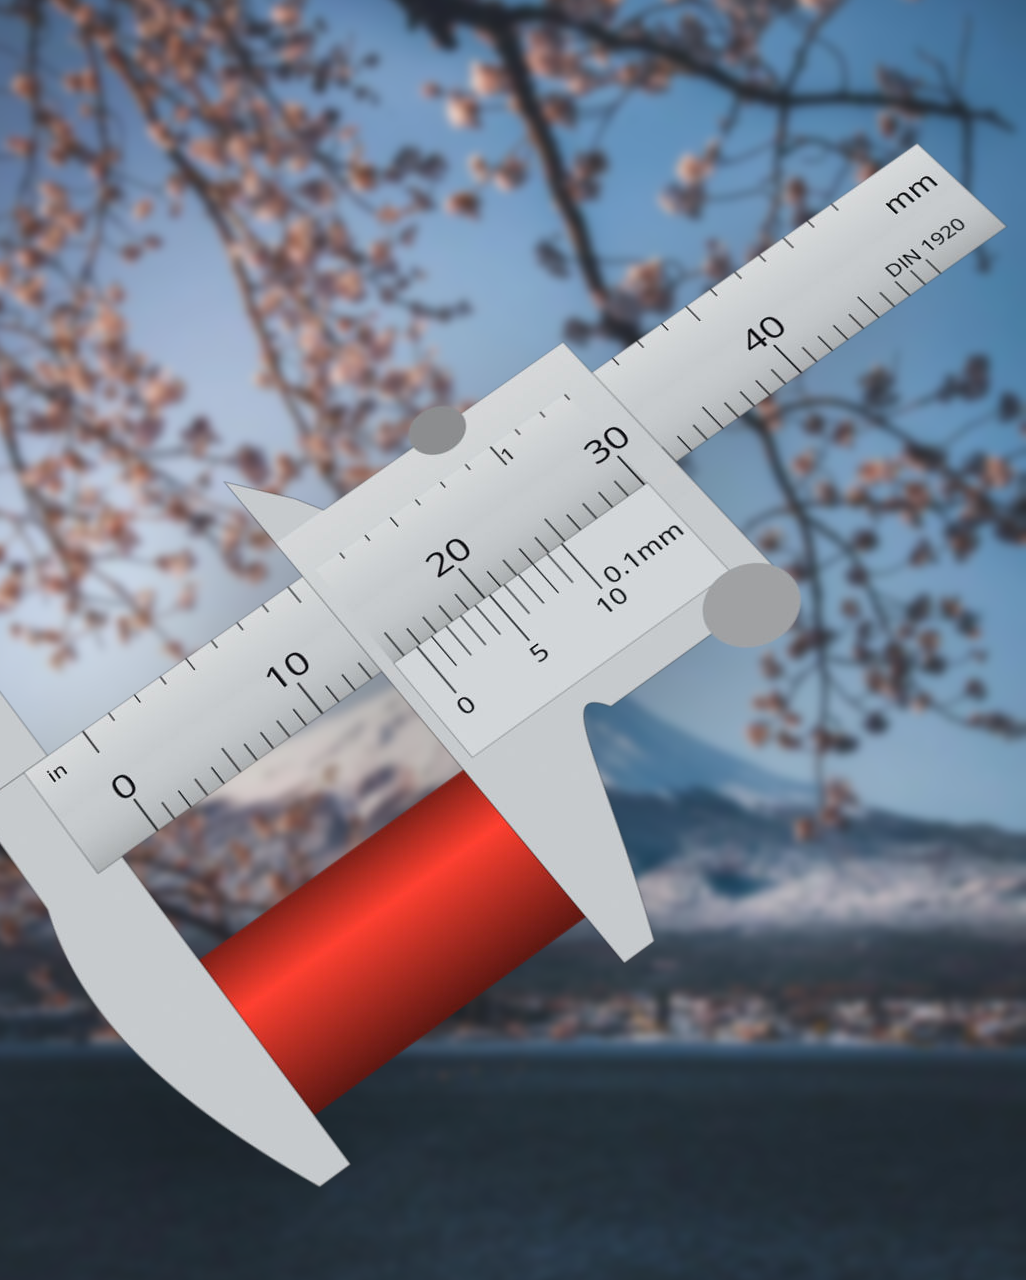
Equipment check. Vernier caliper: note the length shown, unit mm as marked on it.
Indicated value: 15.8 mm
